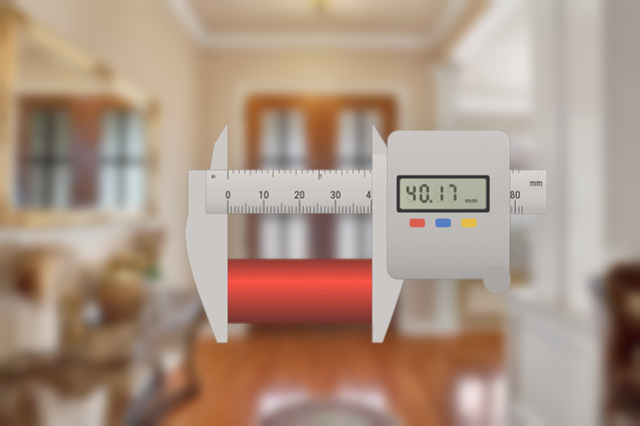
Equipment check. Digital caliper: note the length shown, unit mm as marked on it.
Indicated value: 40.17 mm
